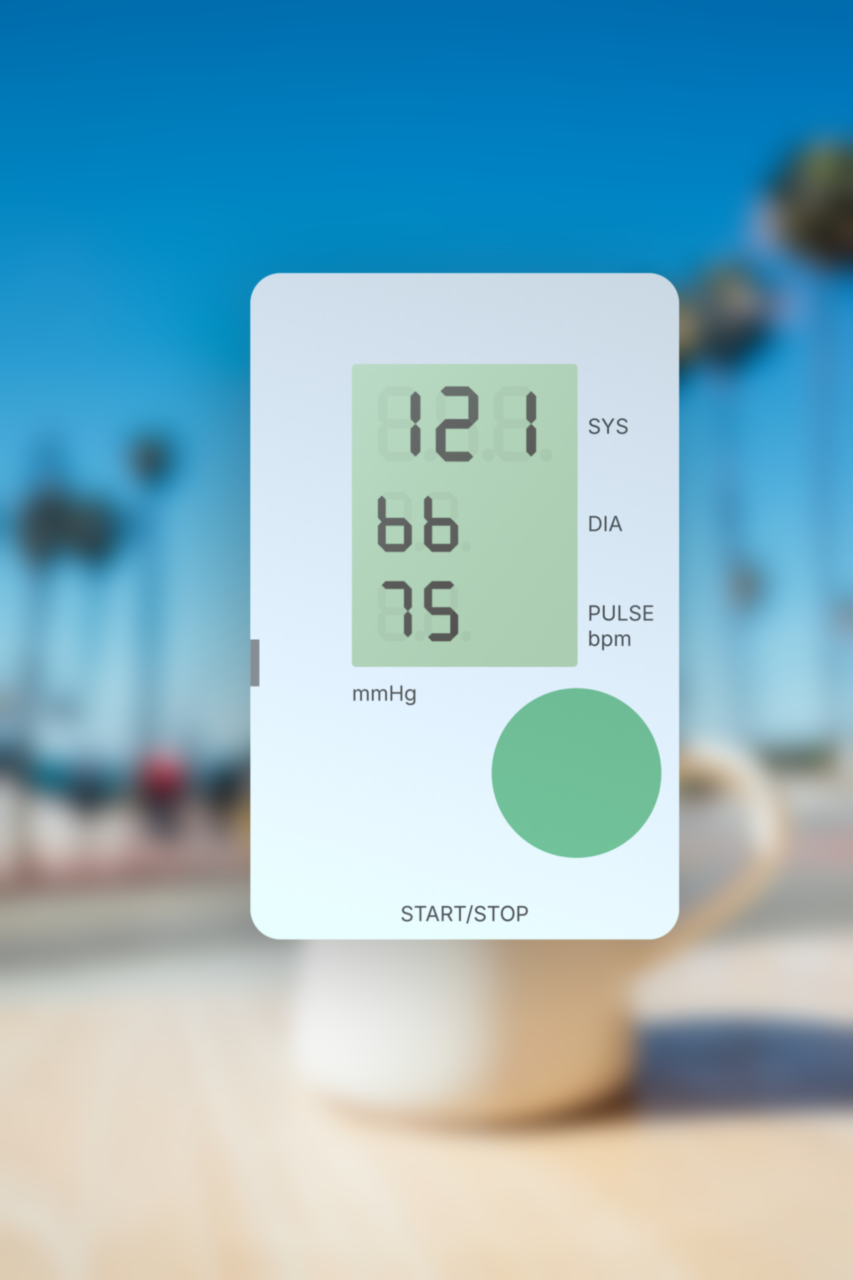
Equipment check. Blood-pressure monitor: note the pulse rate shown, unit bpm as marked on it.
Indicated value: 75 bpm
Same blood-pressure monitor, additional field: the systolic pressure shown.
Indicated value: 121 mmHg
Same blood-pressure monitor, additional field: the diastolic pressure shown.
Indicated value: 66 mmHg
